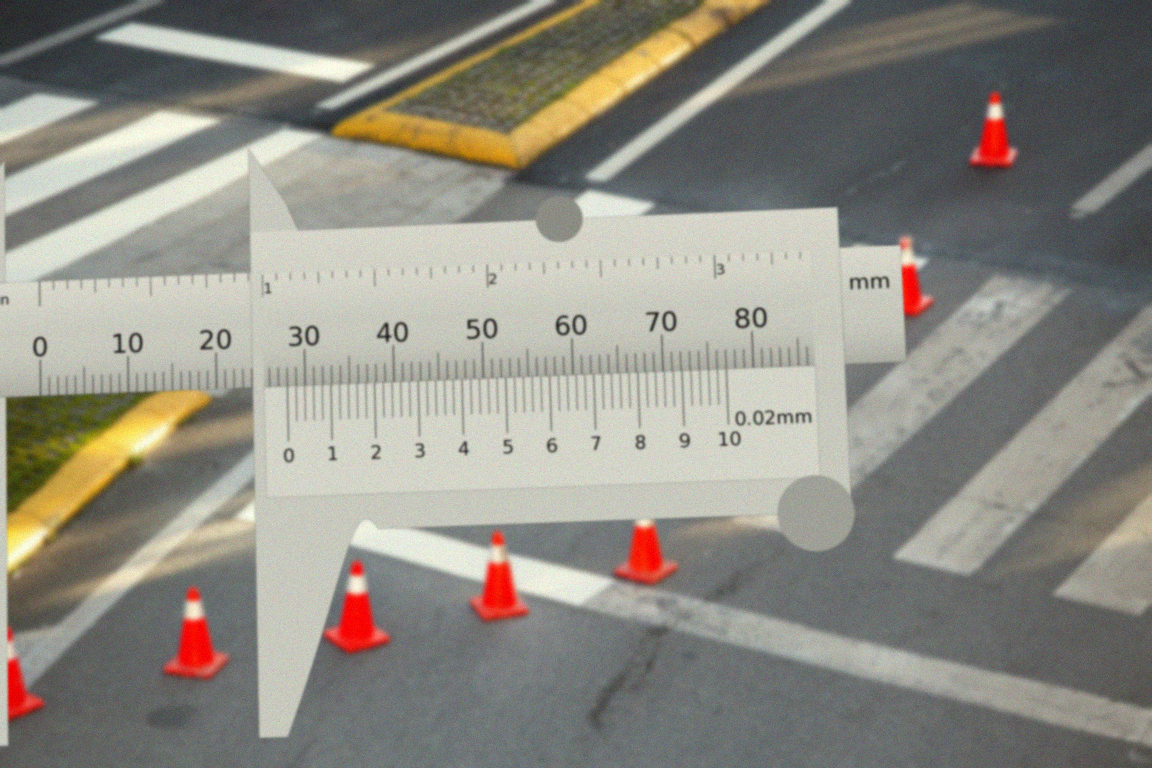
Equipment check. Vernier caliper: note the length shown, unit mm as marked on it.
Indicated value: 28.0 mm
